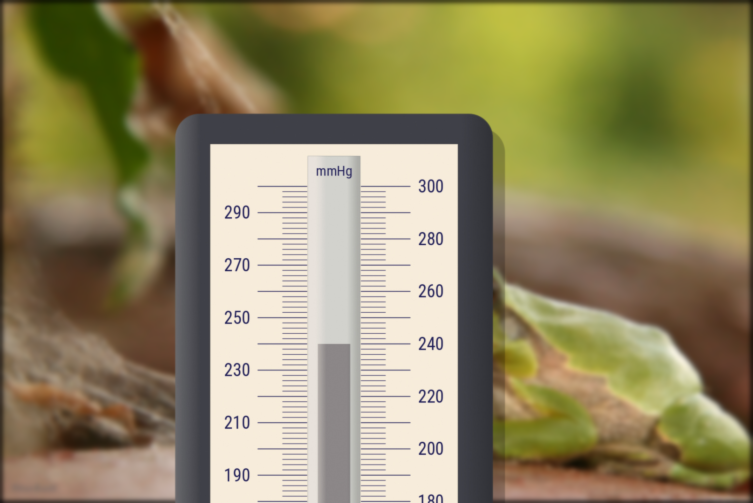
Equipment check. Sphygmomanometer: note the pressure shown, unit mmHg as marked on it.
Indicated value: 240 mmHg
